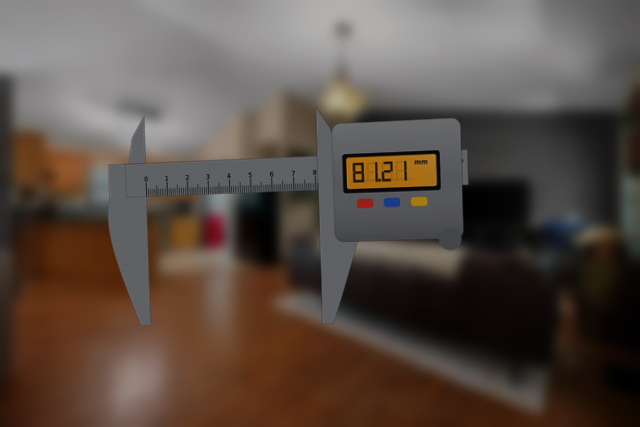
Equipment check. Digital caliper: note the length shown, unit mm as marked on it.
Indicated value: 81.21 mm
